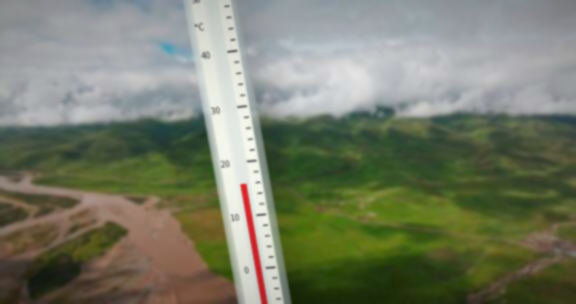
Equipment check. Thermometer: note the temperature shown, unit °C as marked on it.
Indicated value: 16 °C
